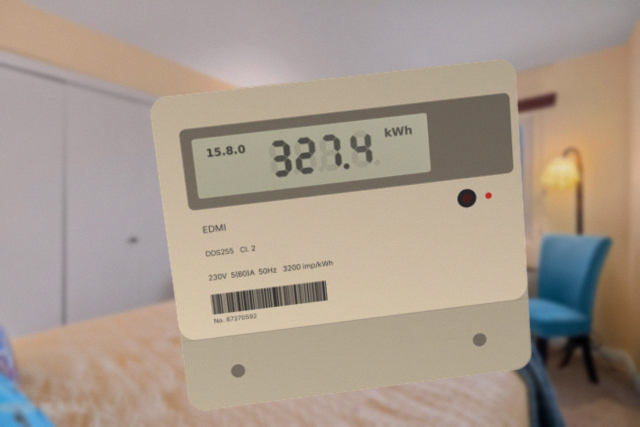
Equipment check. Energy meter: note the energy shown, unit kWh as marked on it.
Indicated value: 327.4 kWh
